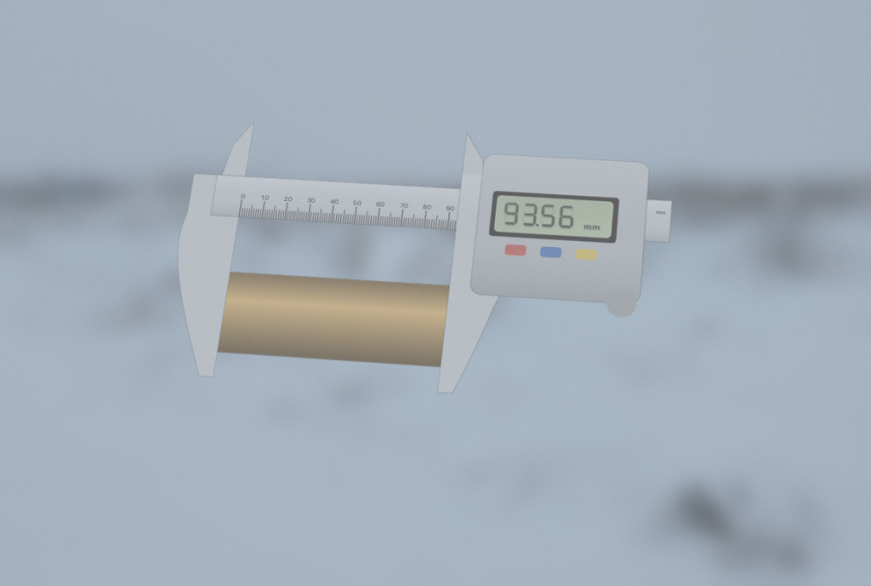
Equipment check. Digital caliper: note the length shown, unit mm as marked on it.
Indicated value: 93.56 mm
